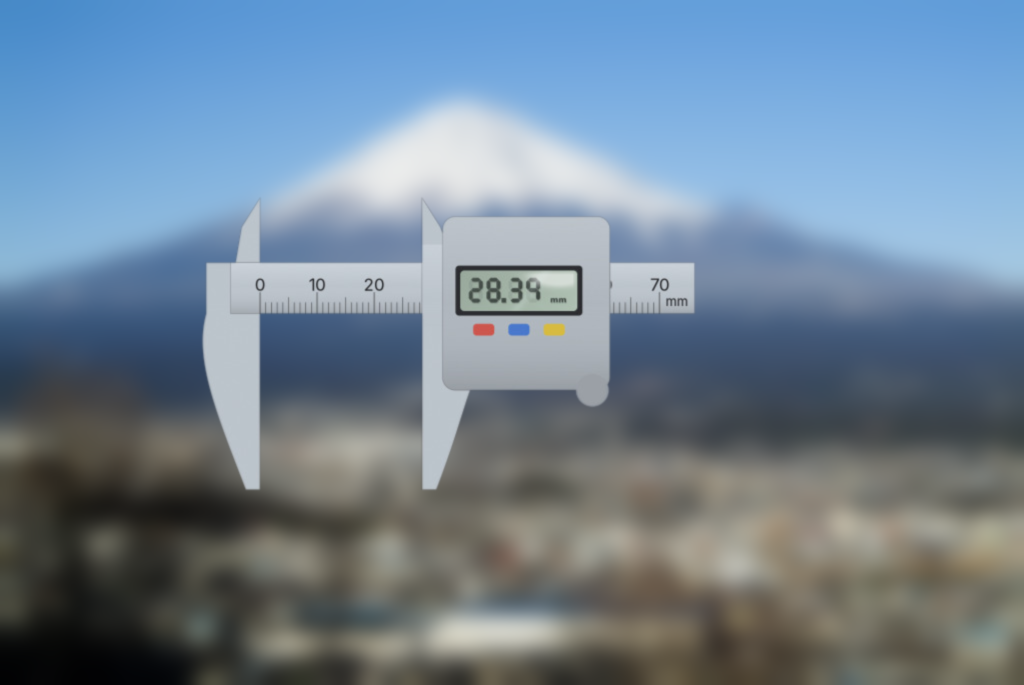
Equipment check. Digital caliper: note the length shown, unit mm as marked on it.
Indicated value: 28.39 mm
